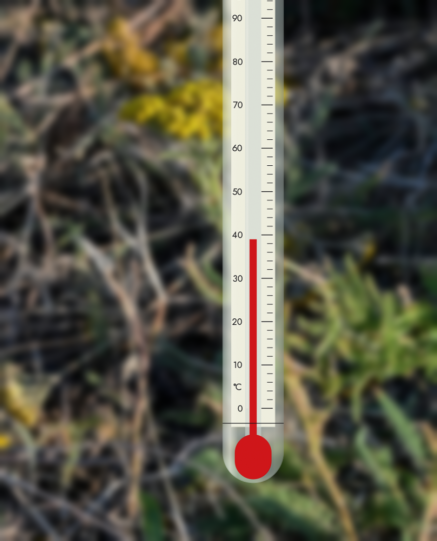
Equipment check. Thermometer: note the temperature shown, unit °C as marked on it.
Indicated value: 39 °C
